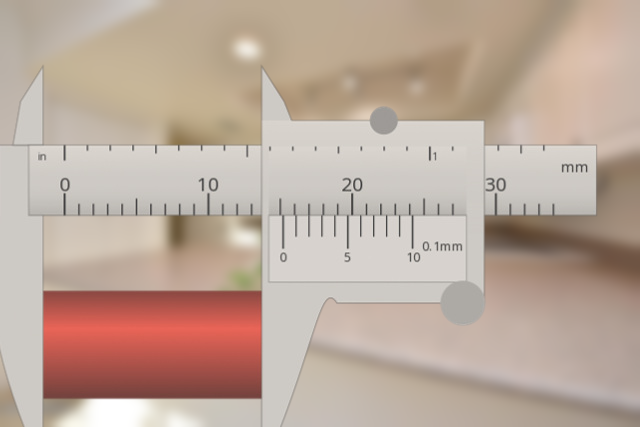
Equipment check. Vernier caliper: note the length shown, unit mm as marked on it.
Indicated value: 15.2 mm
